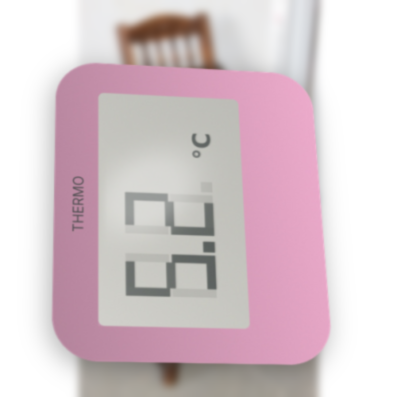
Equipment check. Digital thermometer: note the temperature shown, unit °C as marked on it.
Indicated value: 5.2 °C
